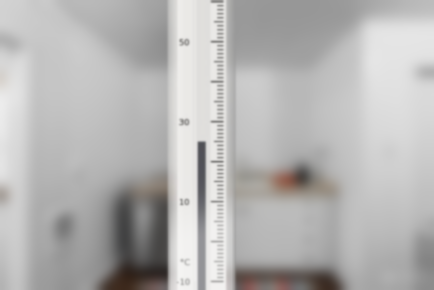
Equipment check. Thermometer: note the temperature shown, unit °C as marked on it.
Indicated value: 25 °C
